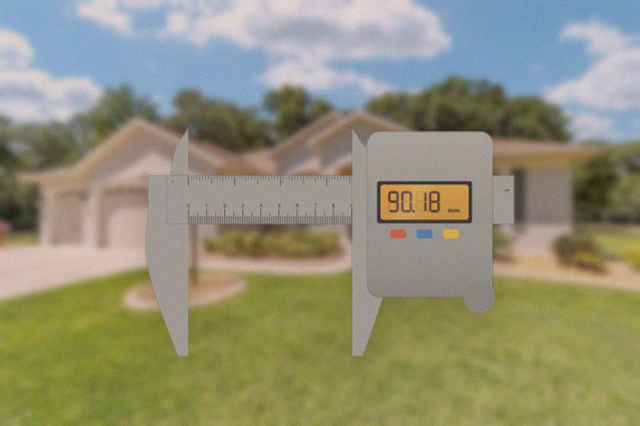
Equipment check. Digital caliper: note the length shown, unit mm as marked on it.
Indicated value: 90.18 mm
